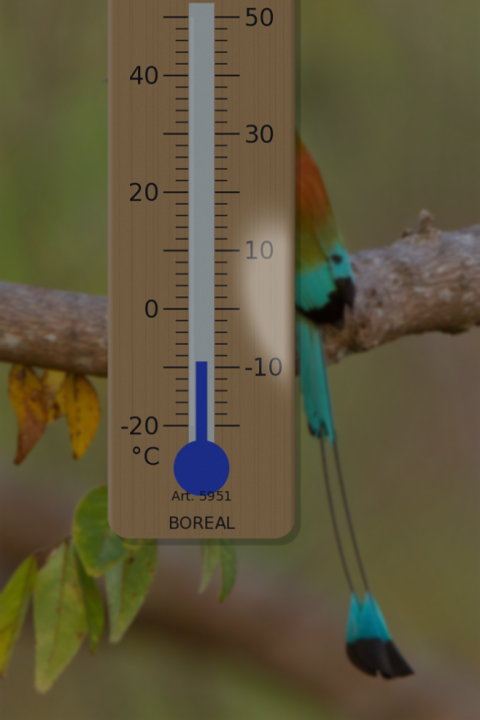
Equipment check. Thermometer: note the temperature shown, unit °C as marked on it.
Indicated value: -9 °C
